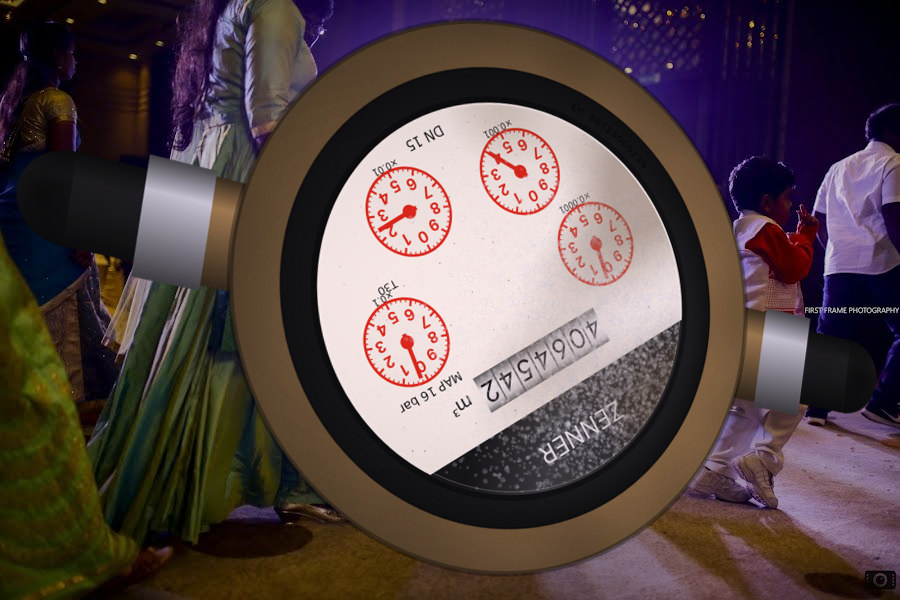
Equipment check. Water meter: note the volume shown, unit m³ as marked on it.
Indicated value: 4064542.0240 m³
